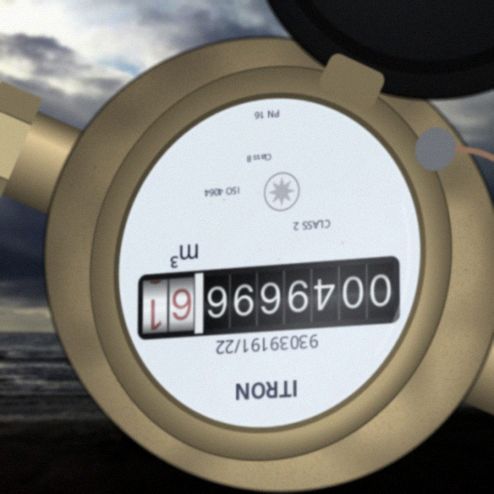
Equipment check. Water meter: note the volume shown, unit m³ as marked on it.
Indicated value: 49696.61 m³
